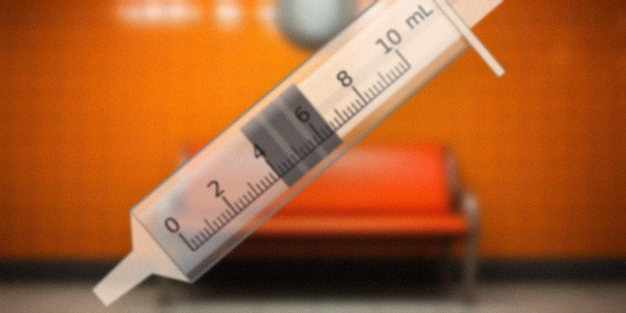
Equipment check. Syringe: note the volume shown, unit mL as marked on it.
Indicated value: 4 mL
